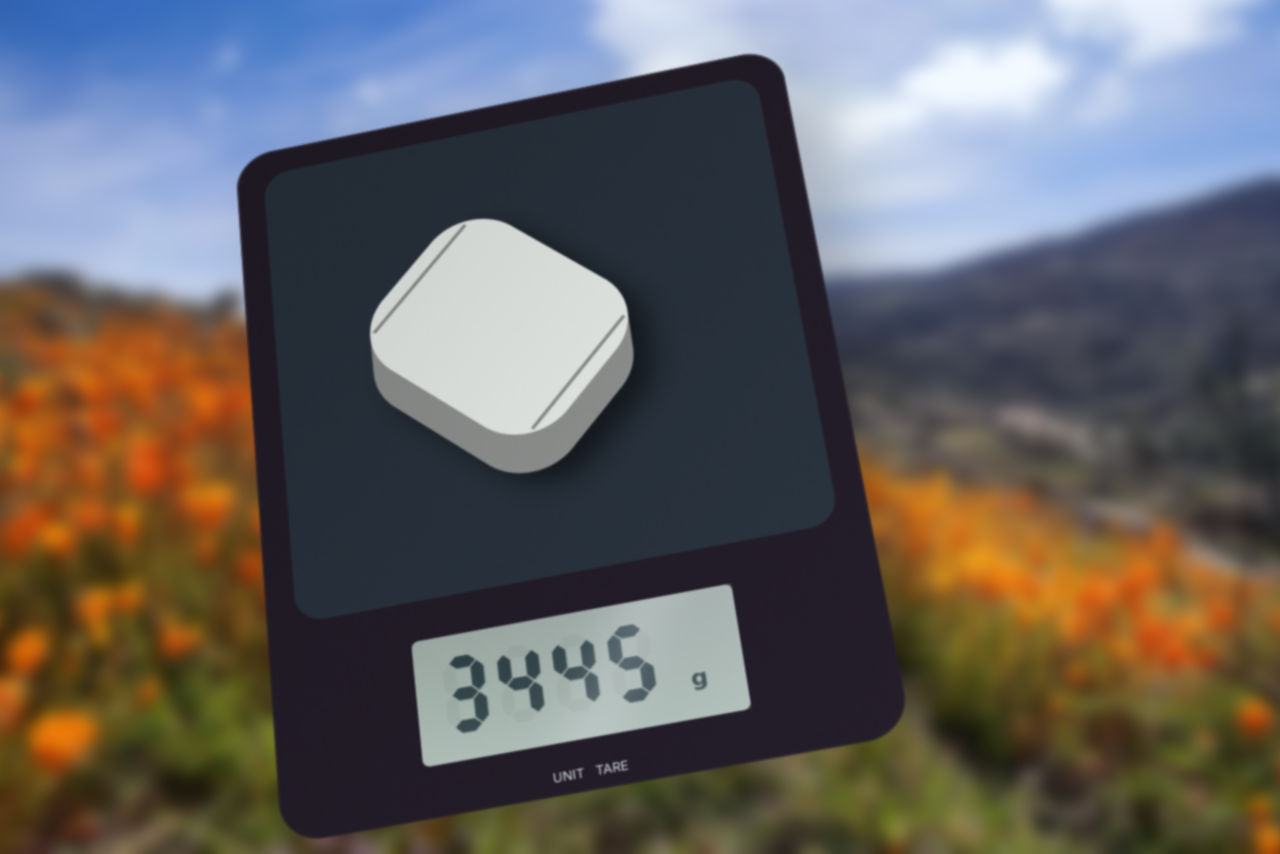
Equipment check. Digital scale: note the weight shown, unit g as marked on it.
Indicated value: 3445 g
